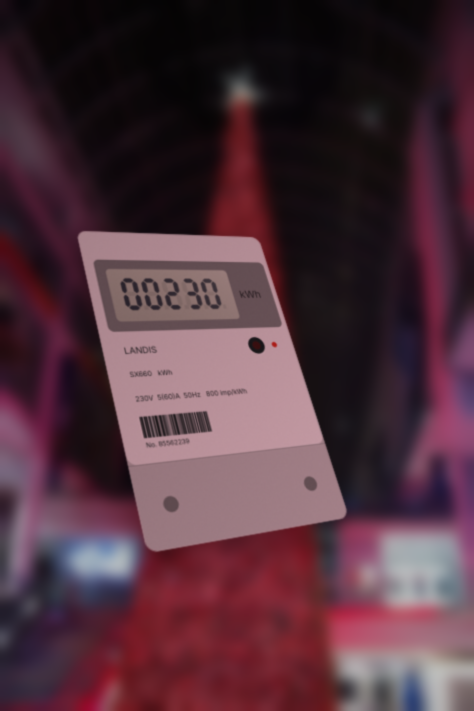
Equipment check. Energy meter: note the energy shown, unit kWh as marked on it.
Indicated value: 230 kWh
